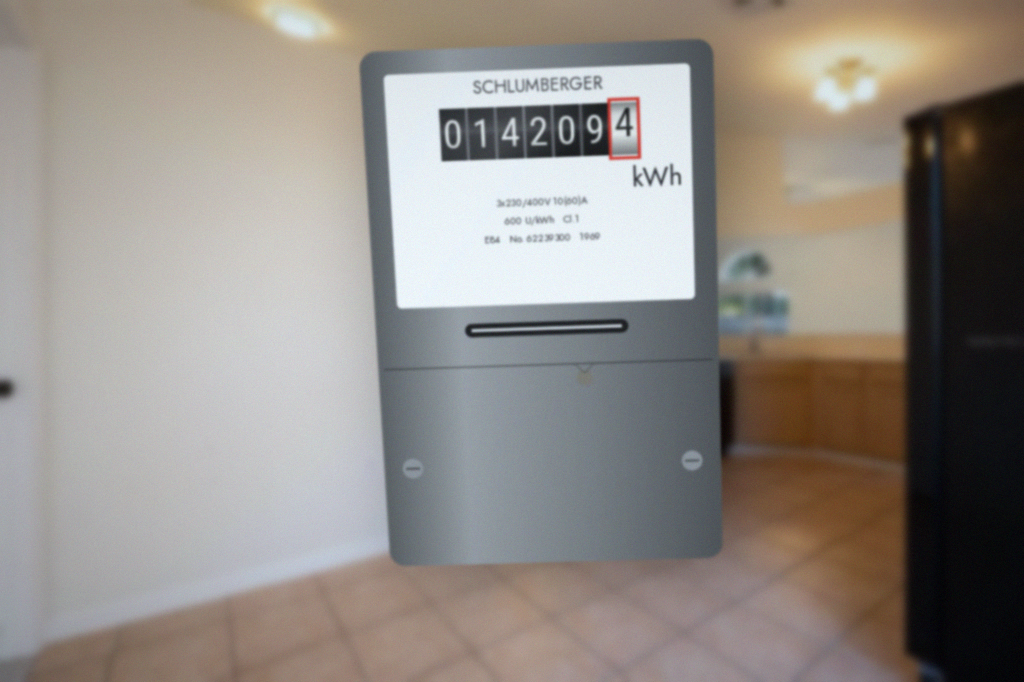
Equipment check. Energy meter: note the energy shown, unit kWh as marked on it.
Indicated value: 14209.4 kWh
